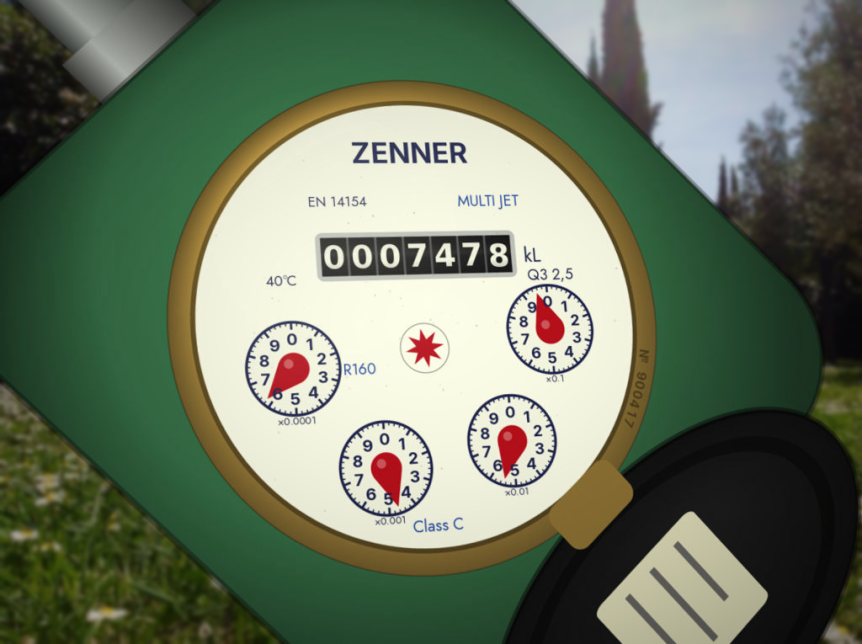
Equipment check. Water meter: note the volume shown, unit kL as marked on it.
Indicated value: 7477.9546 kL
